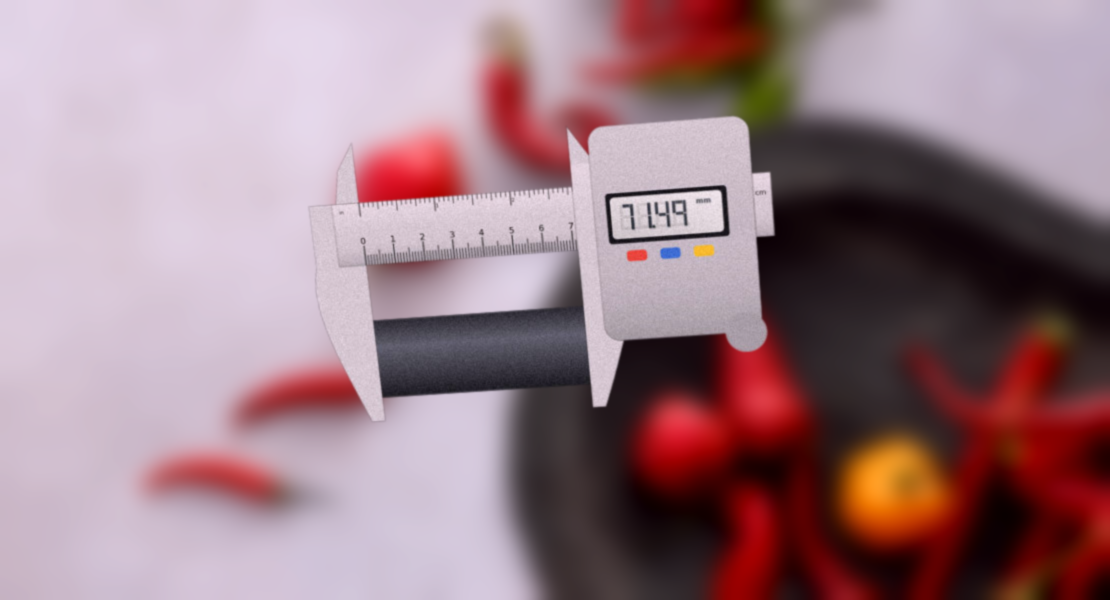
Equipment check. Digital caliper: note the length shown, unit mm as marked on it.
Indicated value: 71.49 mm
